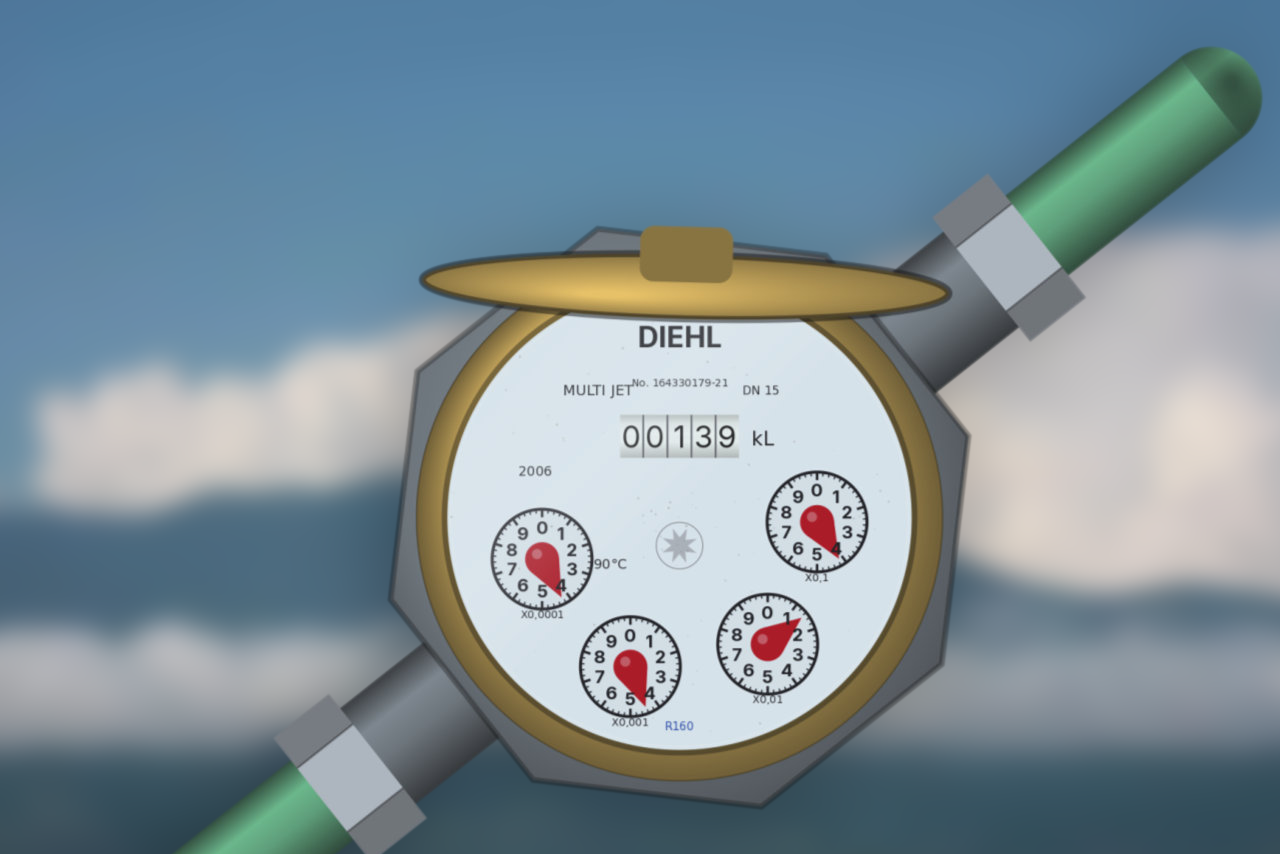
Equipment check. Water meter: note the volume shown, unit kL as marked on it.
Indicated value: 139.4144 kL
